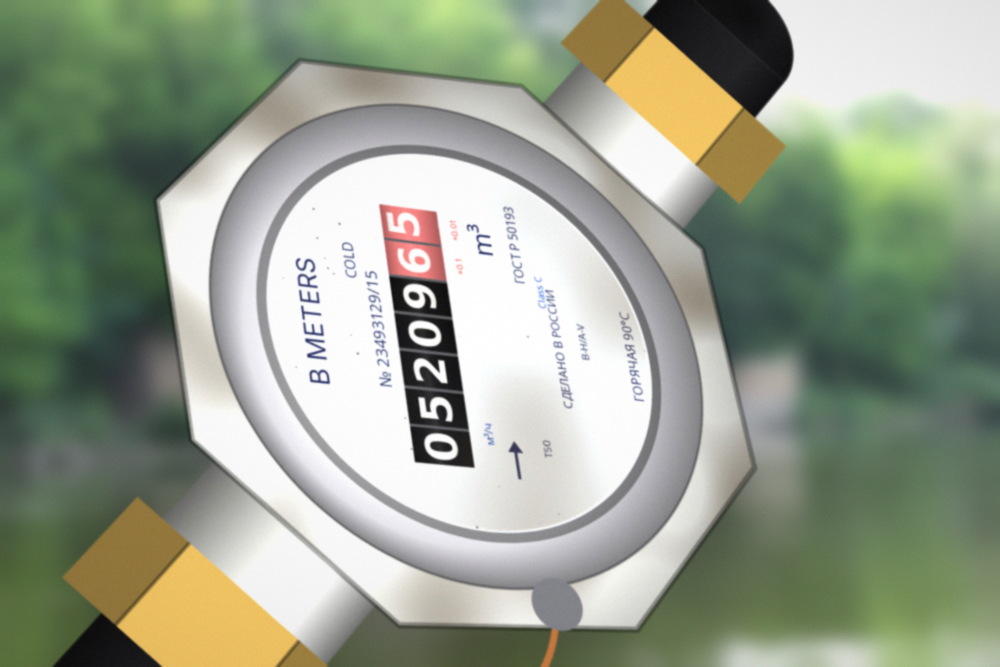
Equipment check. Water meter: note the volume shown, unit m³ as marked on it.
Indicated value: 5209.65 m³
